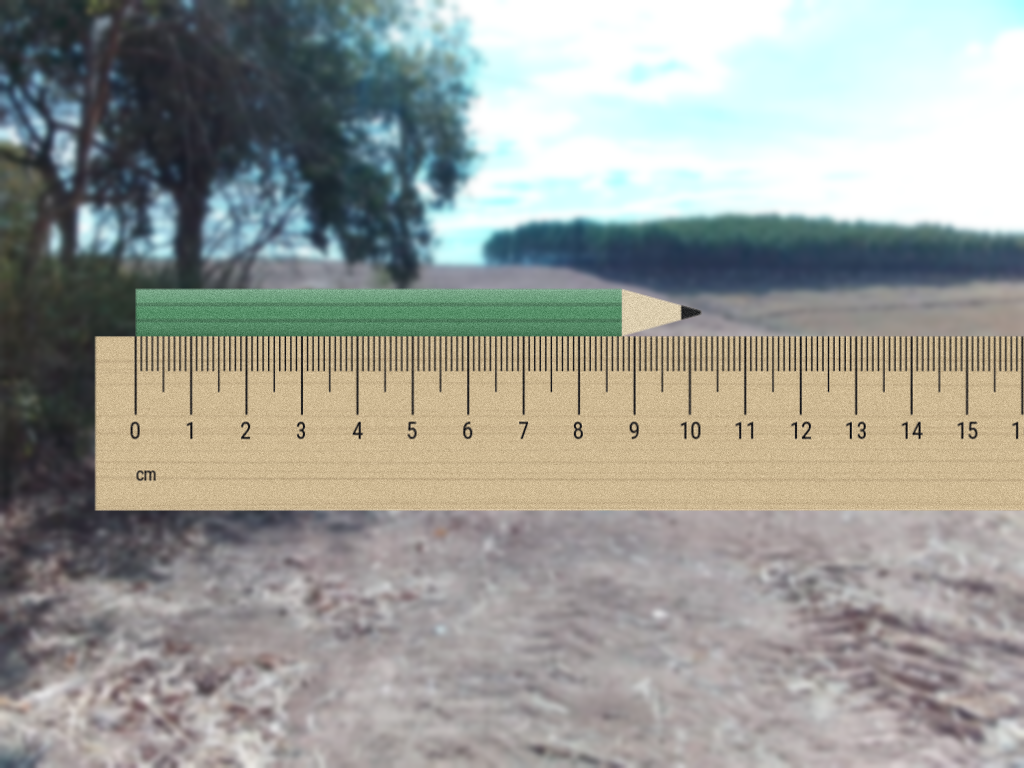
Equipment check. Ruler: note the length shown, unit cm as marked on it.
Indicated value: 10.2 cm
